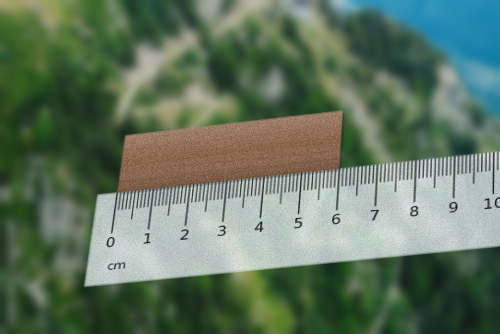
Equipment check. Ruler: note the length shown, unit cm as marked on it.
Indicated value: 6 cm
